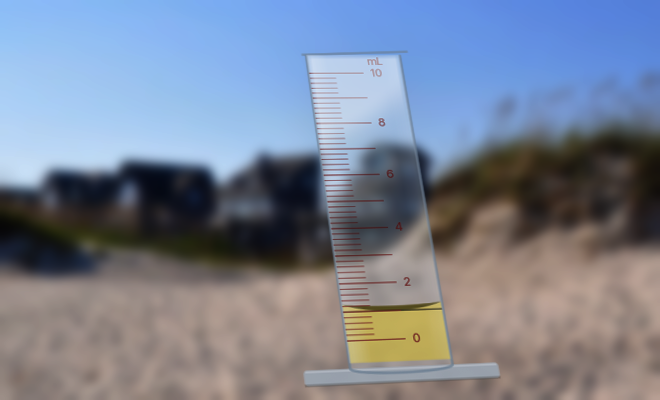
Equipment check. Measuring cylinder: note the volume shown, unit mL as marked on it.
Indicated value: 1 mL
